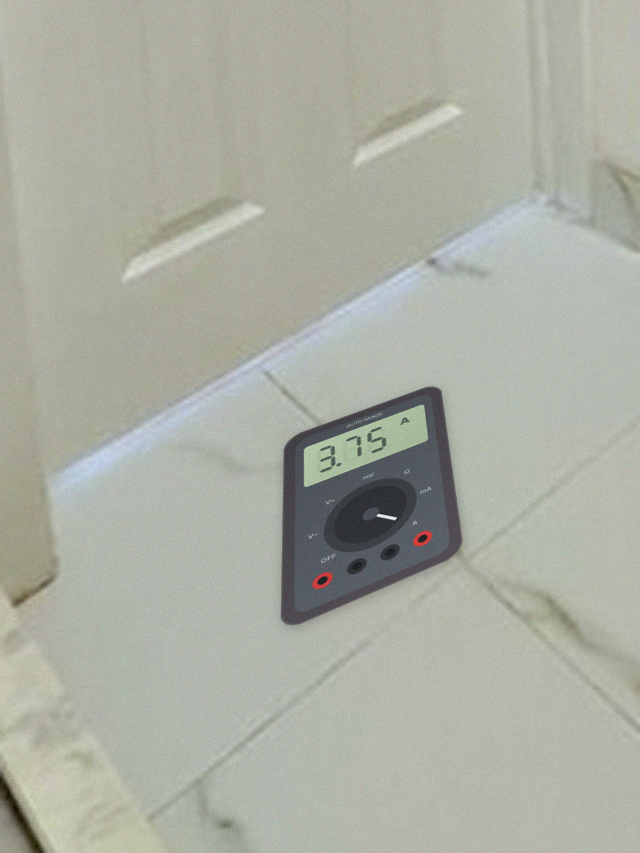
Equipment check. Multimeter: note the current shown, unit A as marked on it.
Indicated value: 3.75 A
